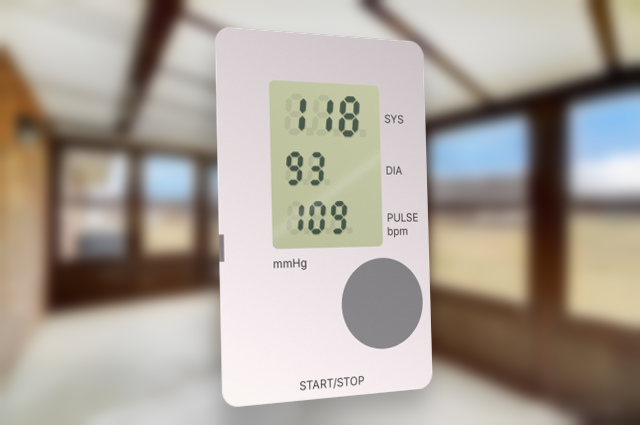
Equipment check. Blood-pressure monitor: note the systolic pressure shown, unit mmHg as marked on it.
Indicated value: 118 mmHg
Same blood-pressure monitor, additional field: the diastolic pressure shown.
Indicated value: 93 mmHg
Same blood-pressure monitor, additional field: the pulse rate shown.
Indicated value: 109 bpm
